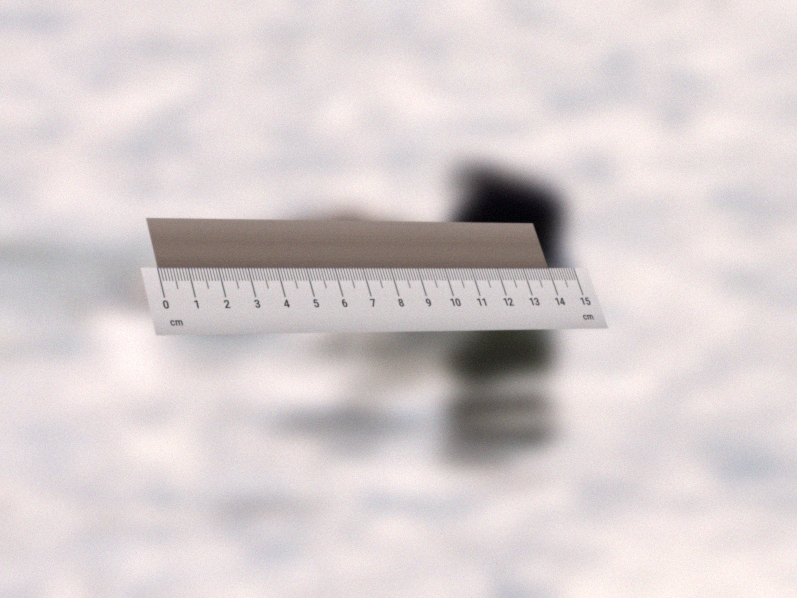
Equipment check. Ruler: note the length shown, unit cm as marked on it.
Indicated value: 14 cm
